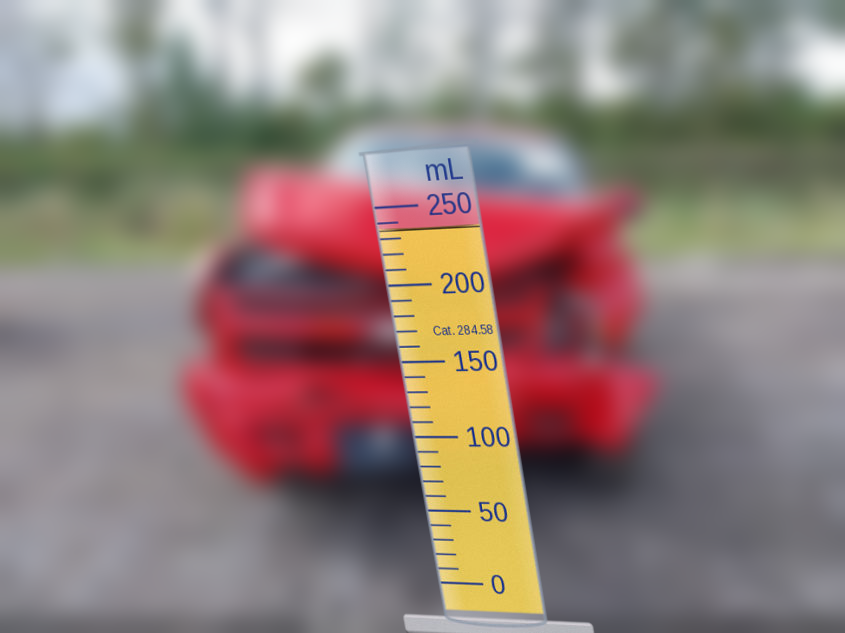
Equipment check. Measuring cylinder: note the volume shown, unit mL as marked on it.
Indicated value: 235 mL
